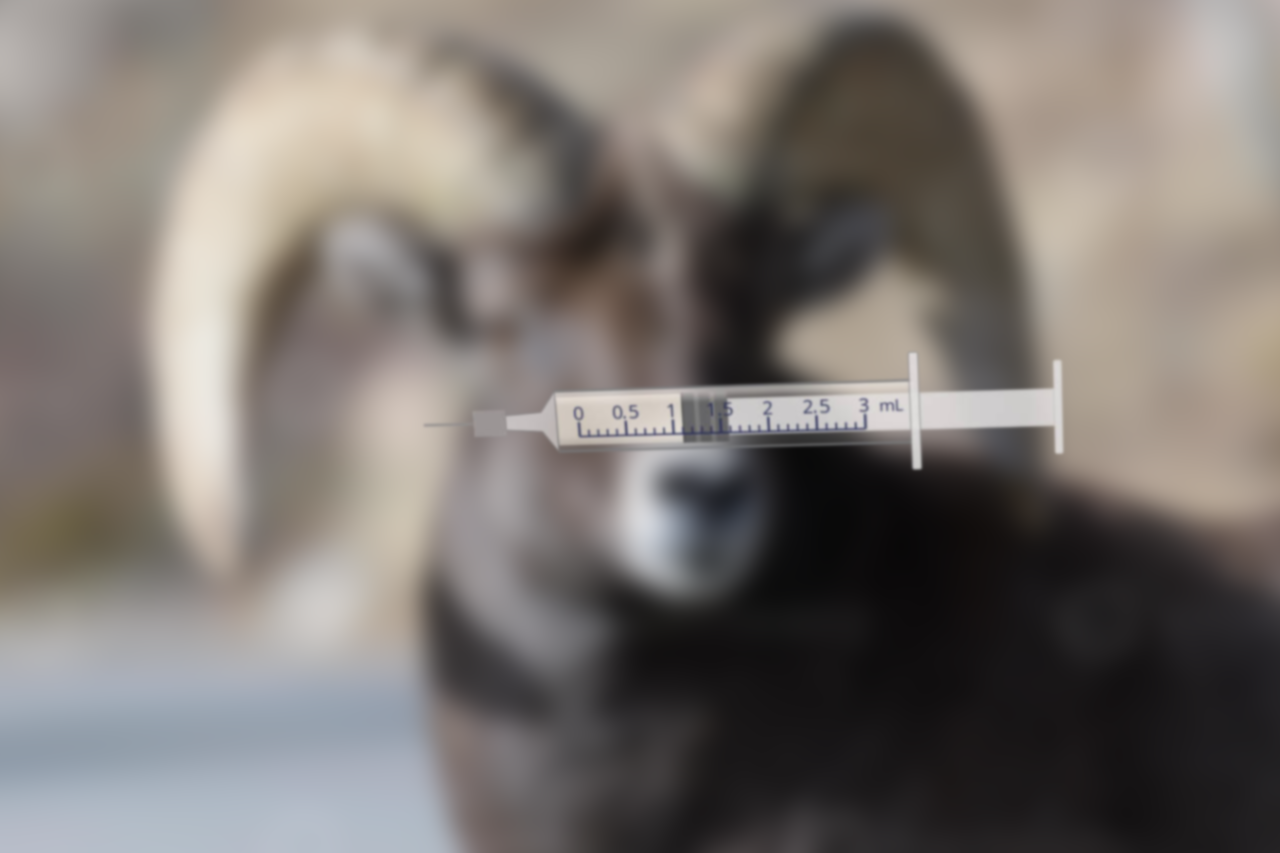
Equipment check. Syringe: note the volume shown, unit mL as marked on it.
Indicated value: 1.1 mL
